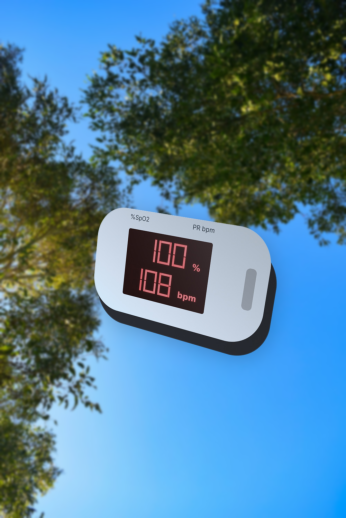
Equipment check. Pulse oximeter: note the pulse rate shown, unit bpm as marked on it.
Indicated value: 108 bpm
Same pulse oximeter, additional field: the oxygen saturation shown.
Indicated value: 100 %
